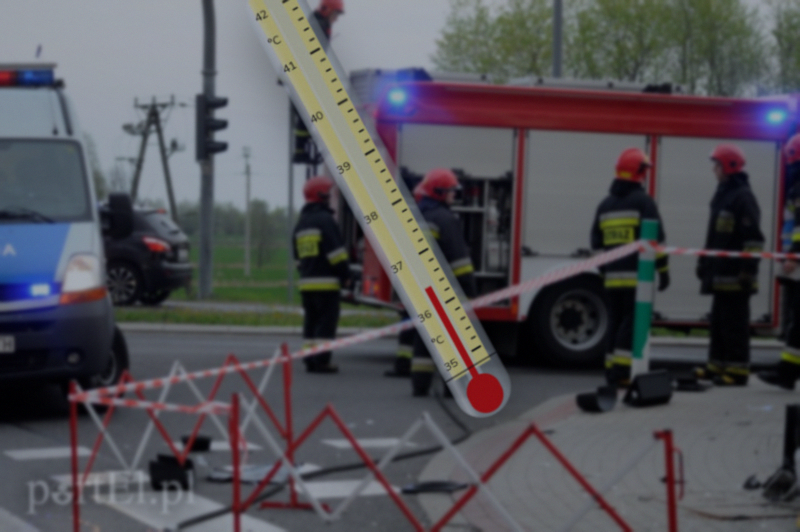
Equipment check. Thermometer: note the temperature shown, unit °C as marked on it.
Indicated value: 36.4 °C
